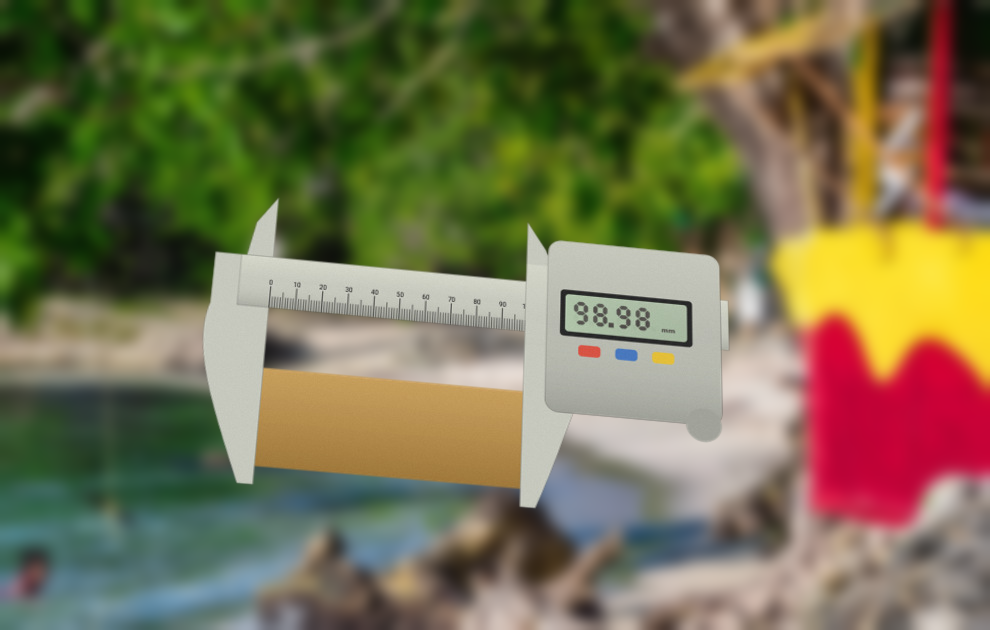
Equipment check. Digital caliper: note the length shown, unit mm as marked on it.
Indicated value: 98.98 mm
